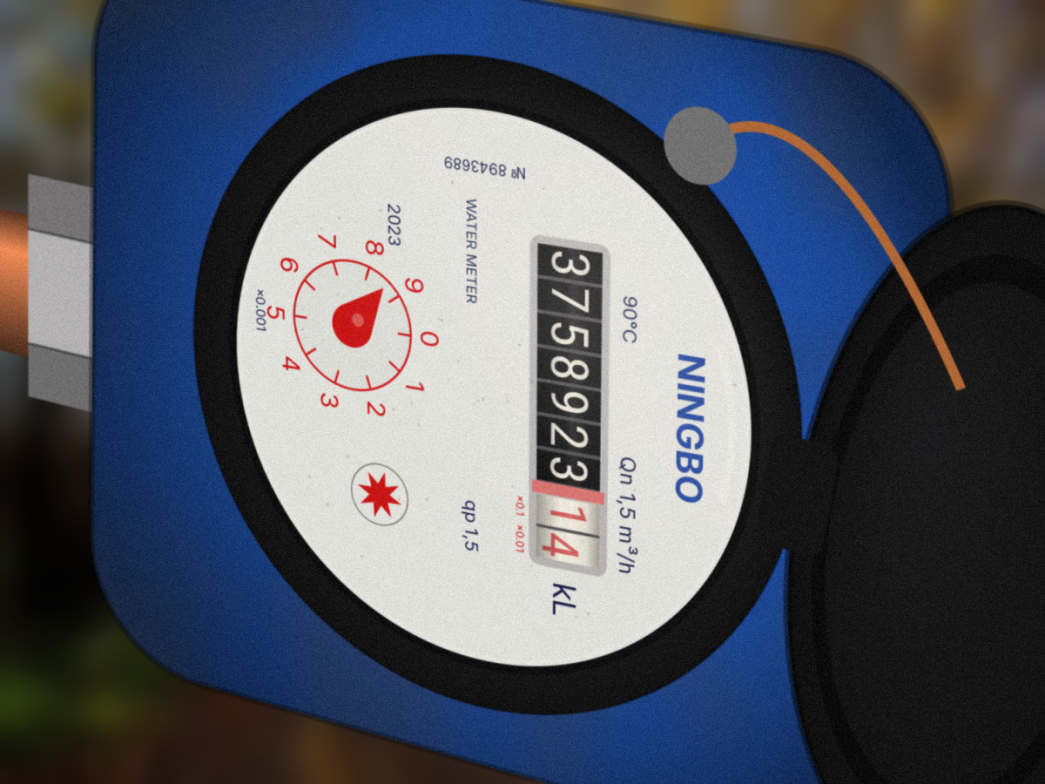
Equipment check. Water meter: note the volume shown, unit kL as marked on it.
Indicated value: 3758923.138 kL
